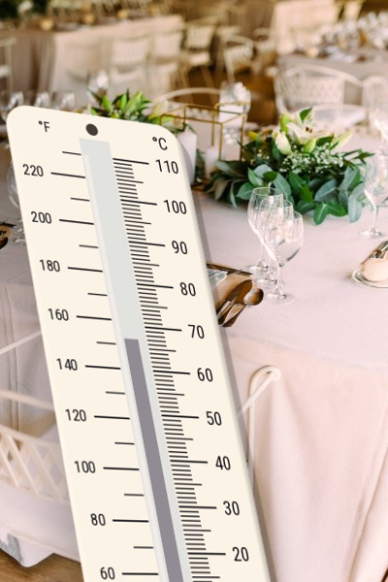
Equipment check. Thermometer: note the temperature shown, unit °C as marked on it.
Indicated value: 67 °C
